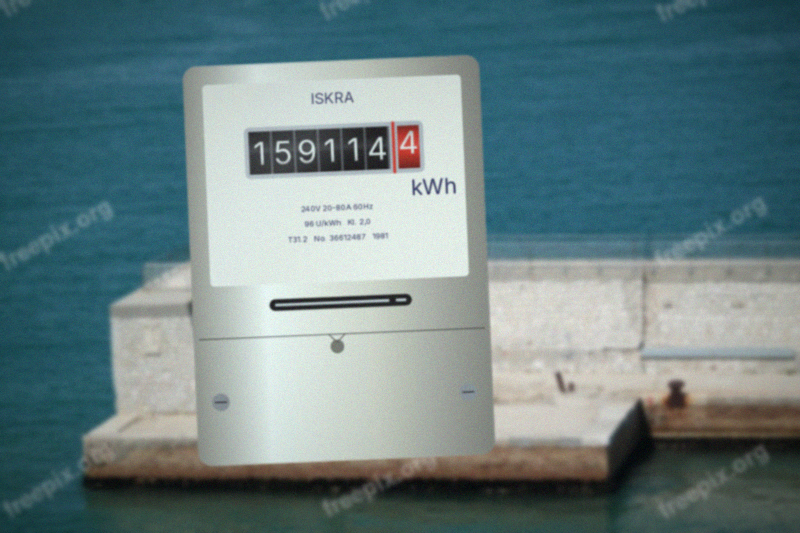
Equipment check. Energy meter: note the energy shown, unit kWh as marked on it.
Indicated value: 159114.4 kWh
